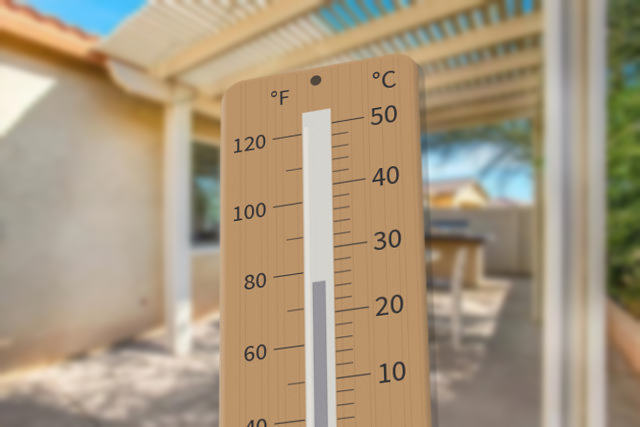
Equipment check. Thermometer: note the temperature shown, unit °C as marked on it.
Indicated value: 25 °C
